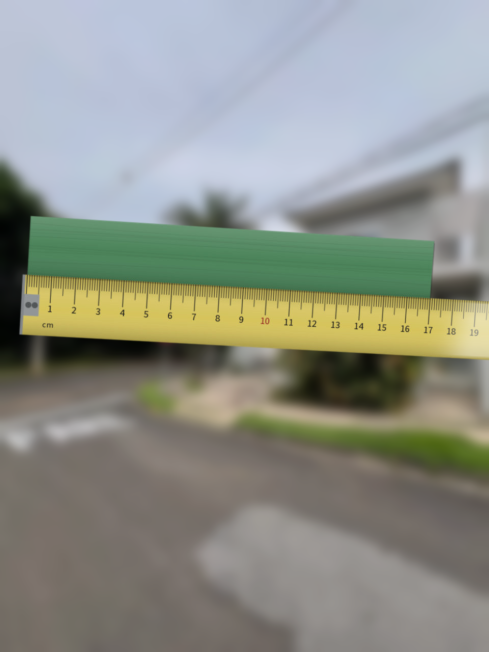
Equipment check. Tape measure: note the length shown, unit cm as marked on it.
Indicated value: 17 cm
